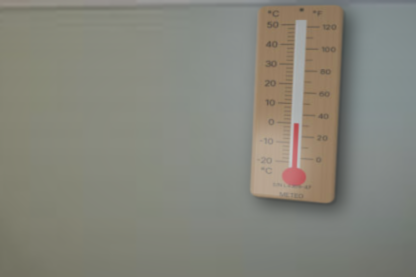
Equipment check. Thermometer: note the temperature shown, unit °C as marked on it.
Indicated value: 0 °C
